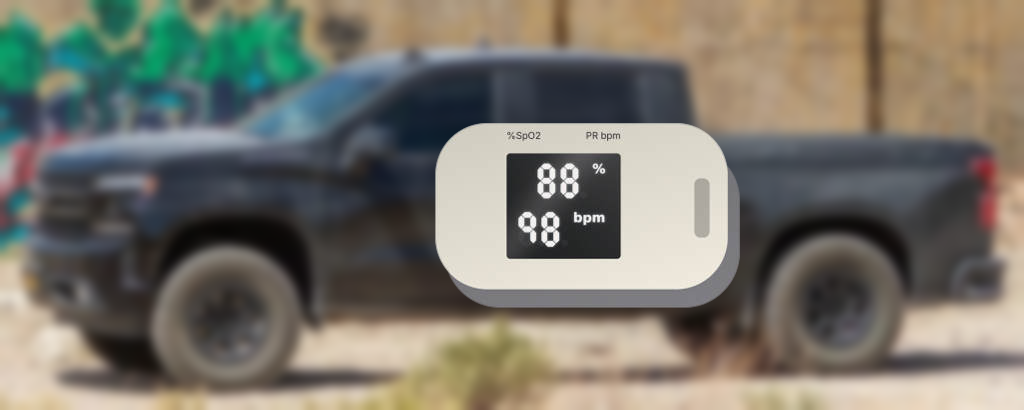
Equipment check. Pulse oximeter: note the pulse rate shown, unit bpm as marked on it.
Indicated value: 98 bpm
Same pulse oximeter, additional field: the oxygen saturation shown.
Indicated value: 88 %
